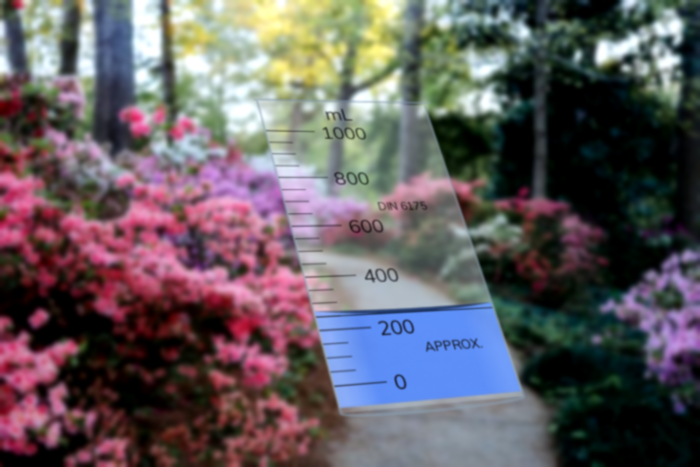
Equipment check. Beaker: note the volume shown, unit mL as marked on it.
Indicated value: 250 mL
